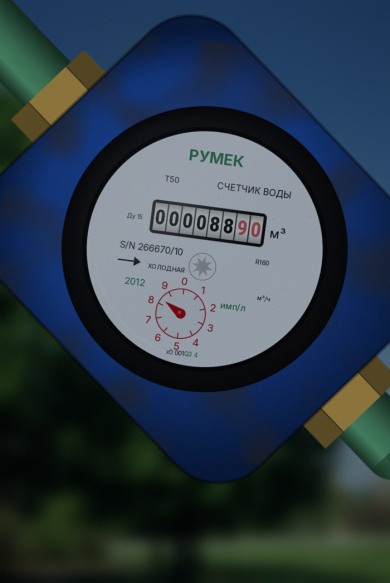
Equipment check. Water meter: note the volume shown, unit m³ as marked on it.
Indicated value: 88.908 m³
